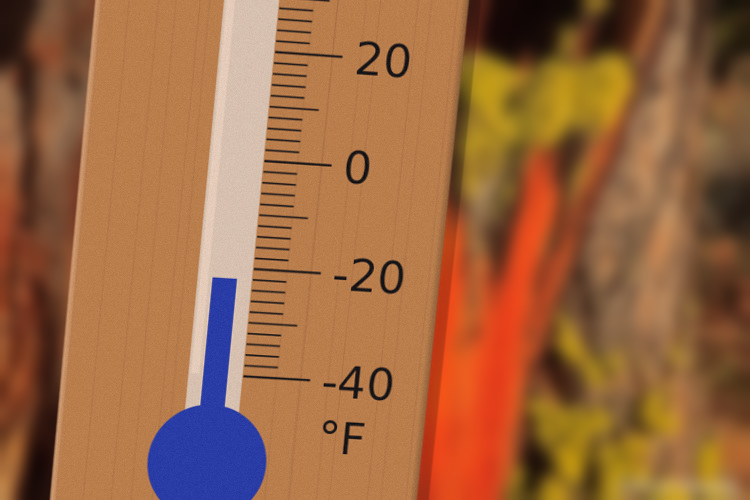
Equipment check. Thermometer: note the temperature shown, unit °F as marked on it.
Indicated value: -22 °F
